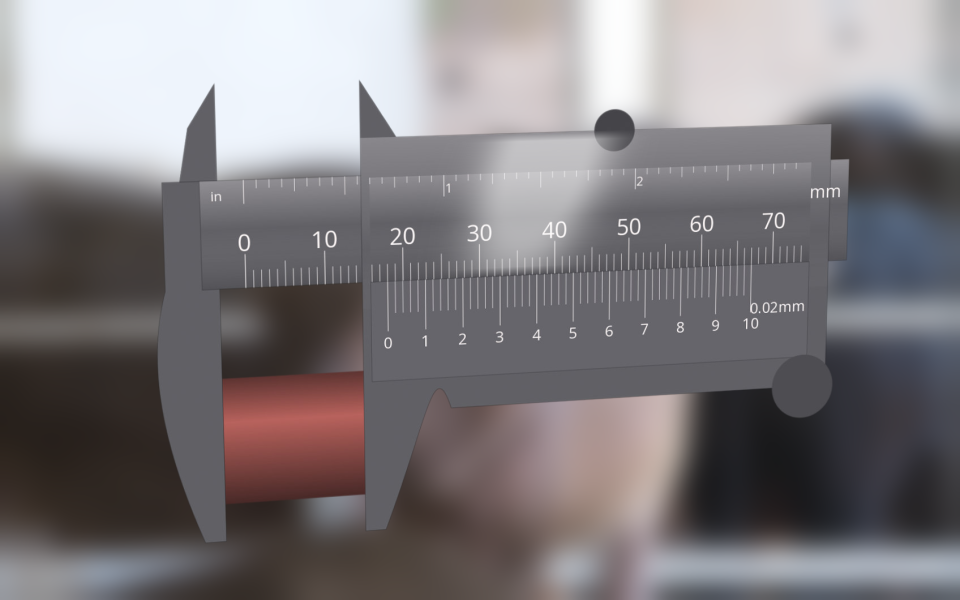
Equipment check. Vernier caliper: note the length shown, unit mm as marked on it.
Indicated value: 18.0 mm
